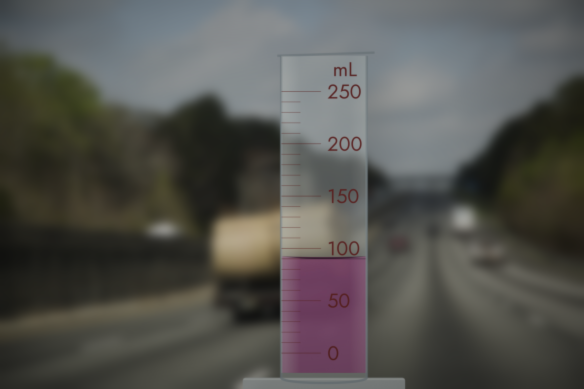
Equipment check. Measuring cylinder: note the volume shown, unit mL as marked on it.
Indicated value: 90 mL
